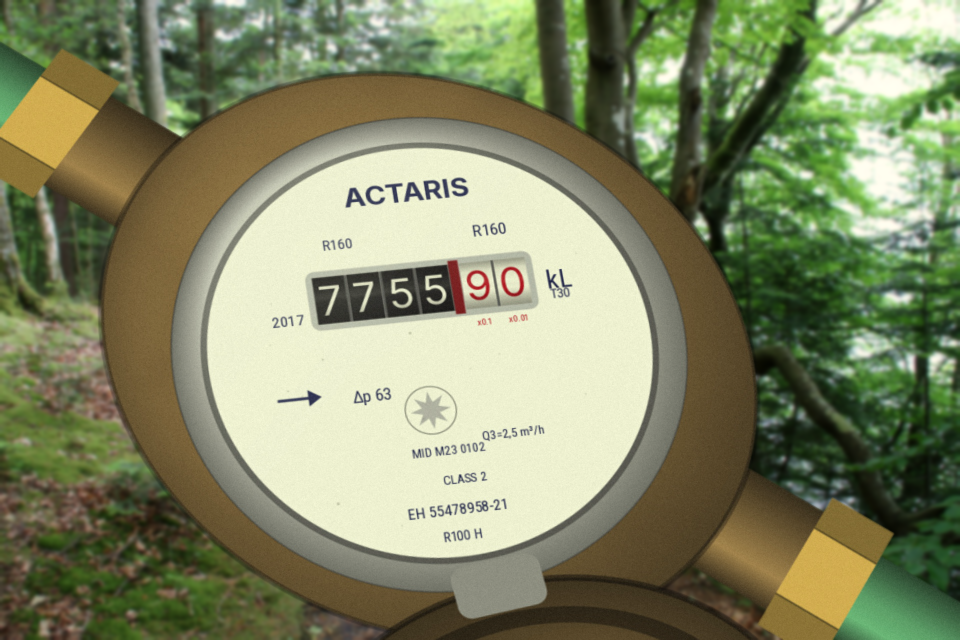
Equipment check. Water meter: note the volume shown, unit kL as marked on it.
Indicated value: 7755.90 kL
